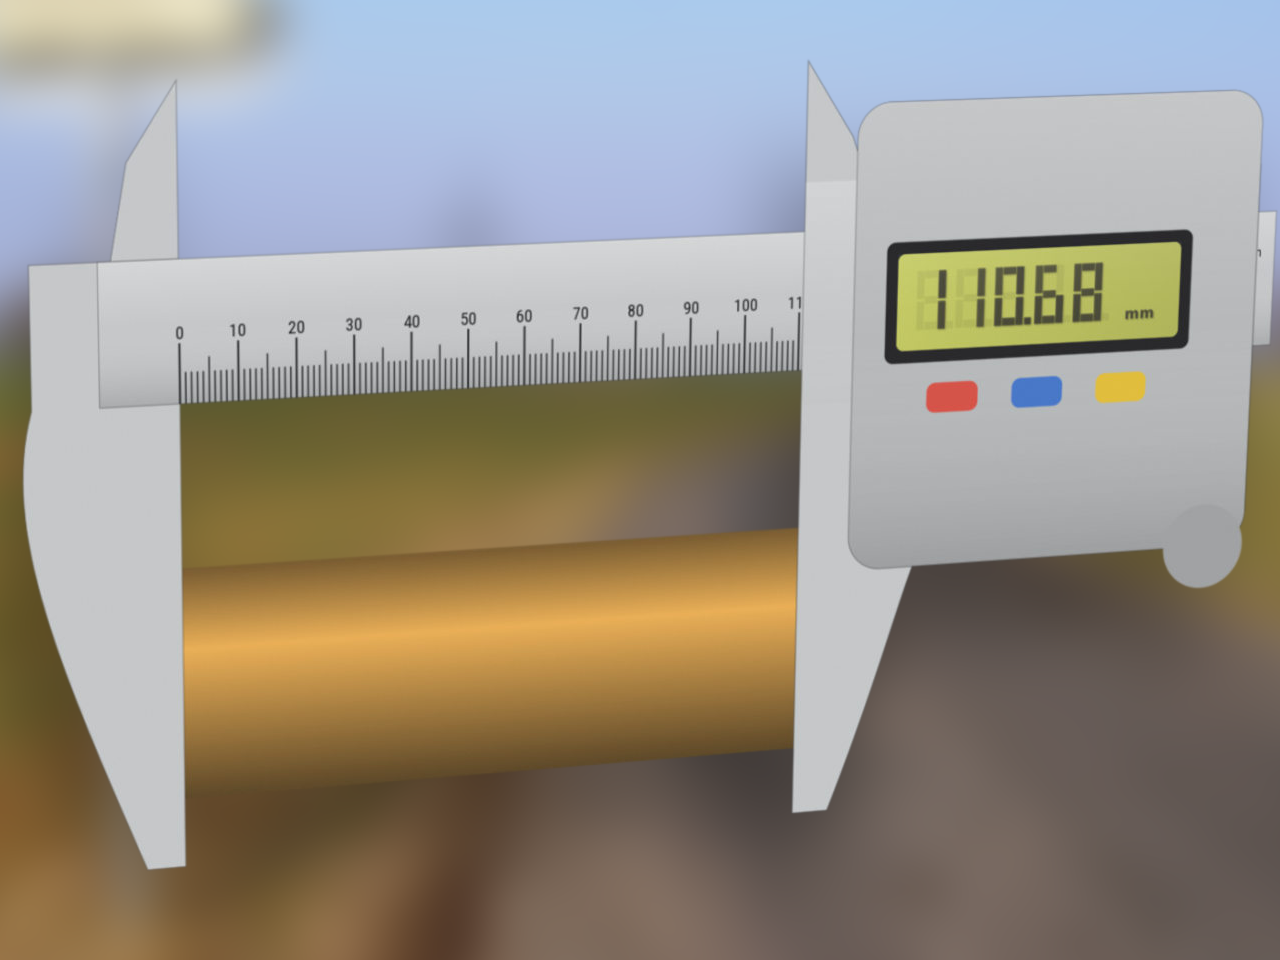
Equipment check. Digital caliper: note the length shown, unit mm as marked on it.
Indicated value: 110.68 mm
